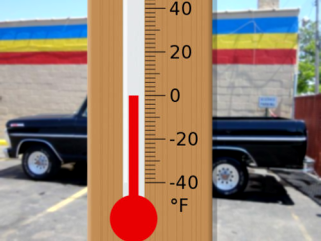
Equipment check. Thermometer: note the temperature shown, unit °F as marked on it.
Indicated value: 0 °F
